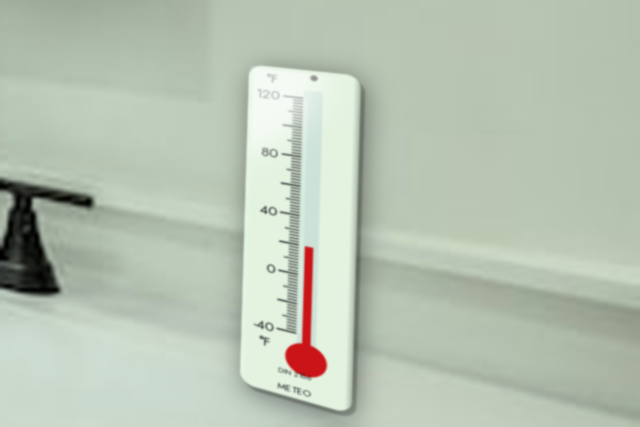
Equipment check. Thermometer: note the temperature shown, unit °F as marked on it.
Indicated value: 20 °F
